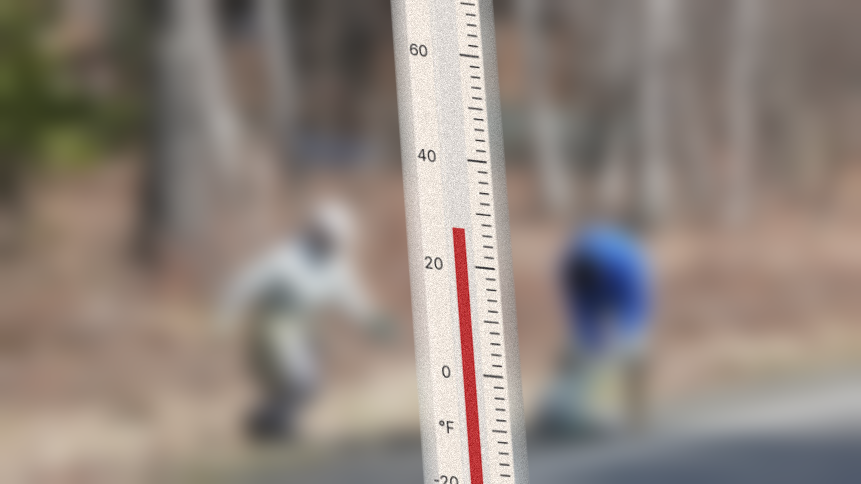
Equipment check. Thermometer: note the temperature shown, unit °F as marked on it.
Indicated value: 27 °F
